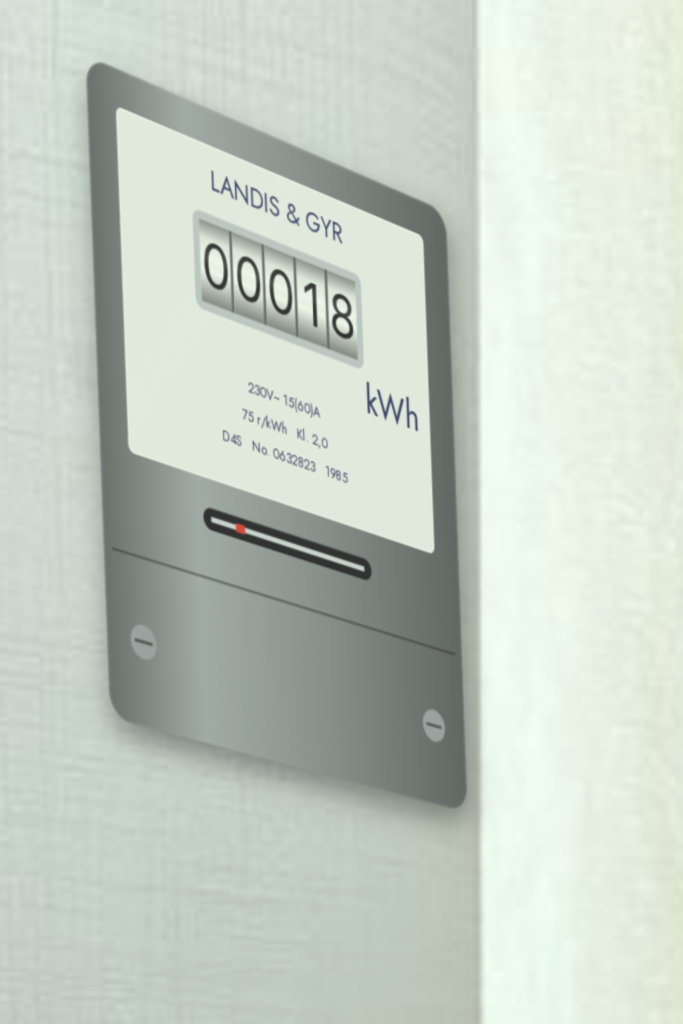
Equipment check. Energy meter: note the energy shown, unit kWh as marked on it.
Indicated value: 18 kWh
